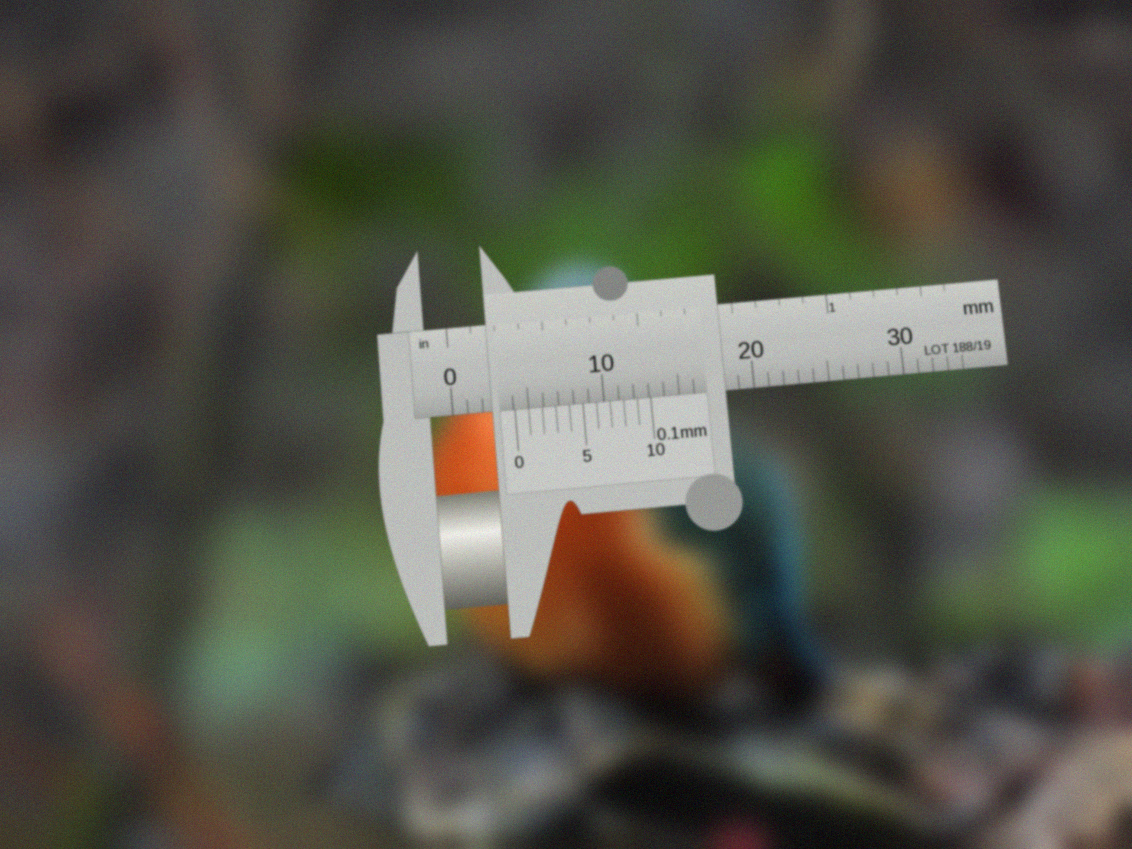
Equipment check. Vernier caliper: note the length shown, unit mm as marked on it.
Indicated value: 4.1 mm
